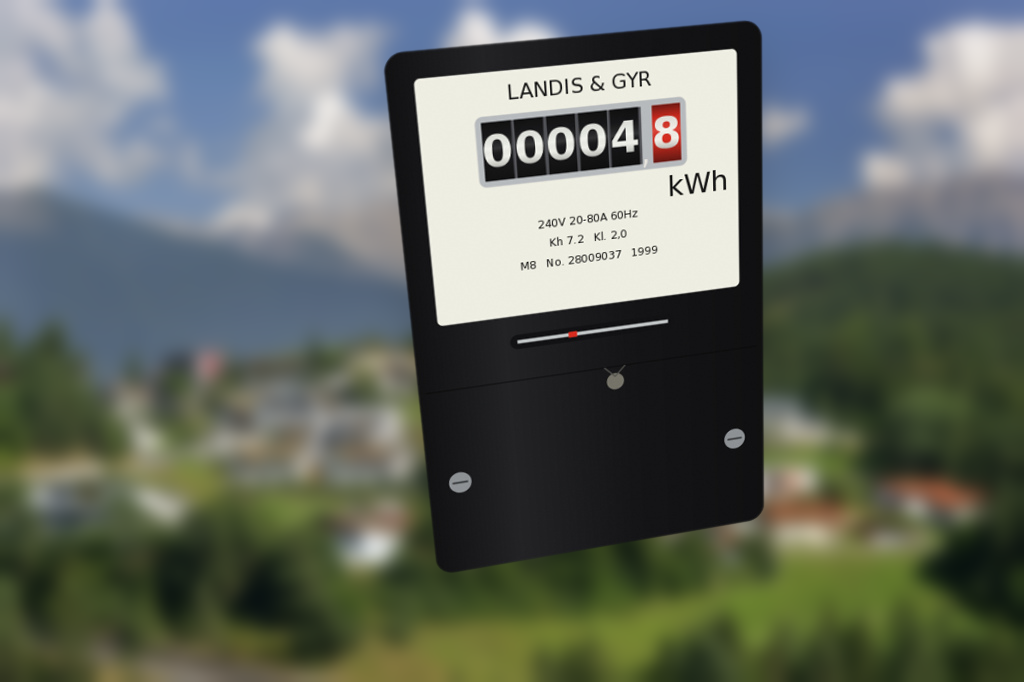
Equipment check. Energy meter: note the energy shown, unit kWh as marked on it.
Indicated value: 4.8 kWh
